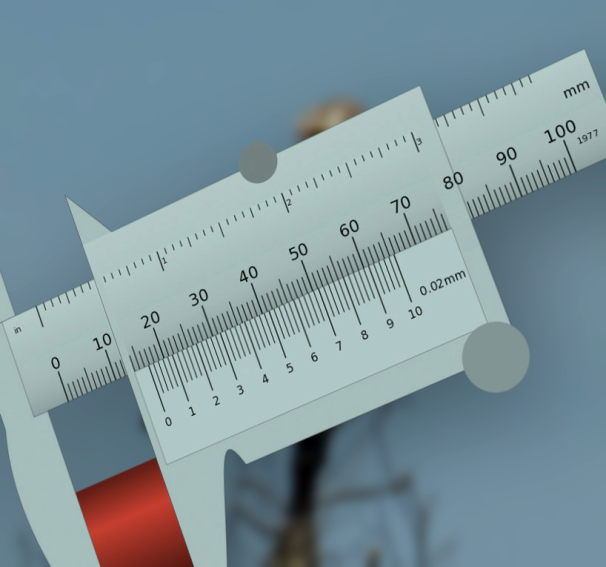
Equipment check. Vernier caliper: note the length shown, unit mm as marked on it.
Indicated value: 16.8 mm
